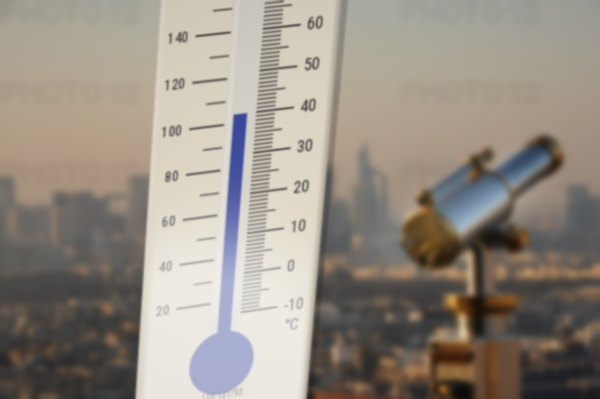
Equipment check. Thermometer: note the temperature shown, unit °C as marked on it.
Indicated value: 40 °C
